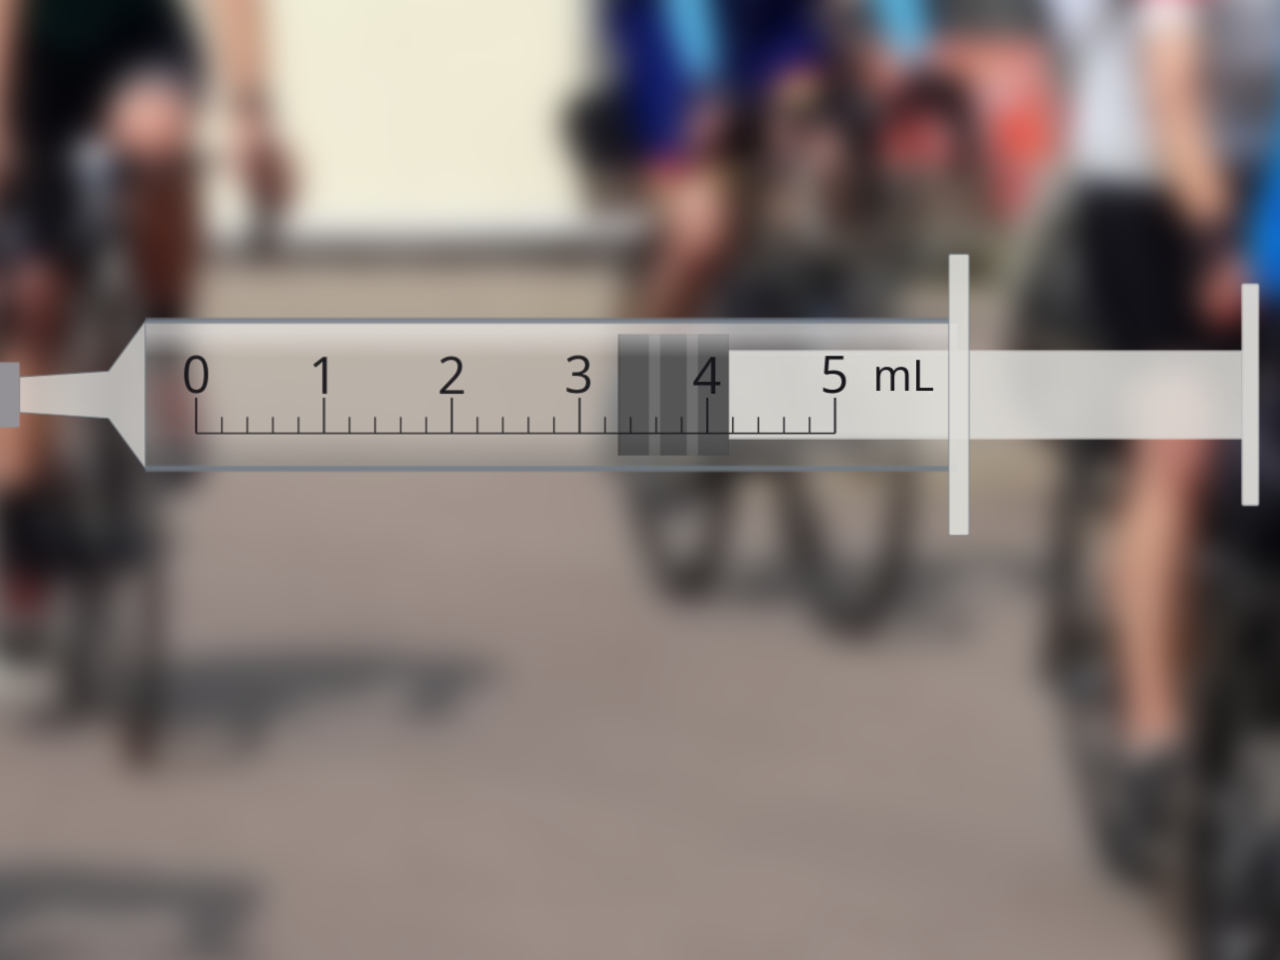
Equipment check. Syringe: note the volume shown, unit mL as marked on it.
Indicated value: 3.3 mL
